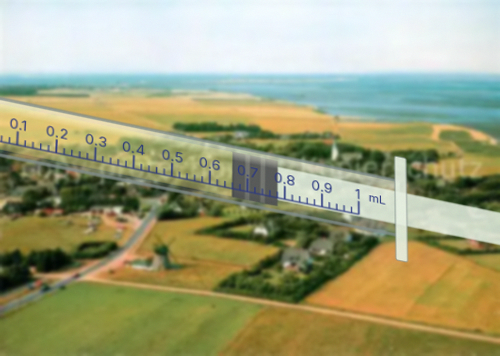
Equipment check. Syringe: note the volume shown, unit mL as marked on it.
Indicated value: 0.66 mL
